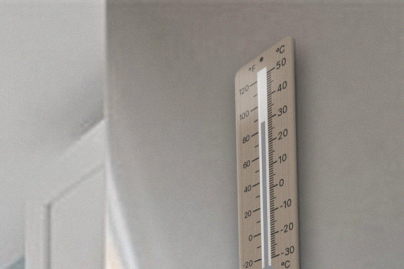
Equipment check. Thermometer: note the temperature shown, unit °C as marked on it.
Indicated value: 30 °C
